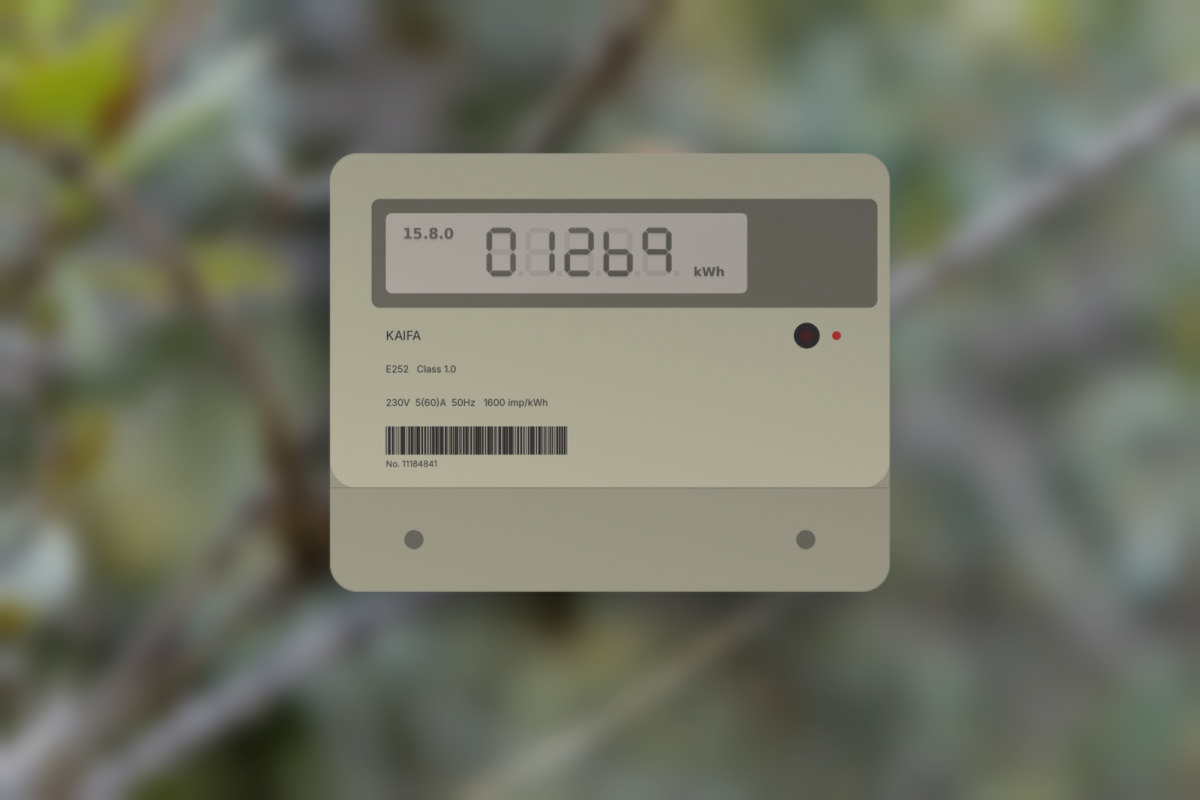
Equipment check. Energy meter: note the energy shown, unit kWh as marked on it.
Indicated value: 1269 kWh
